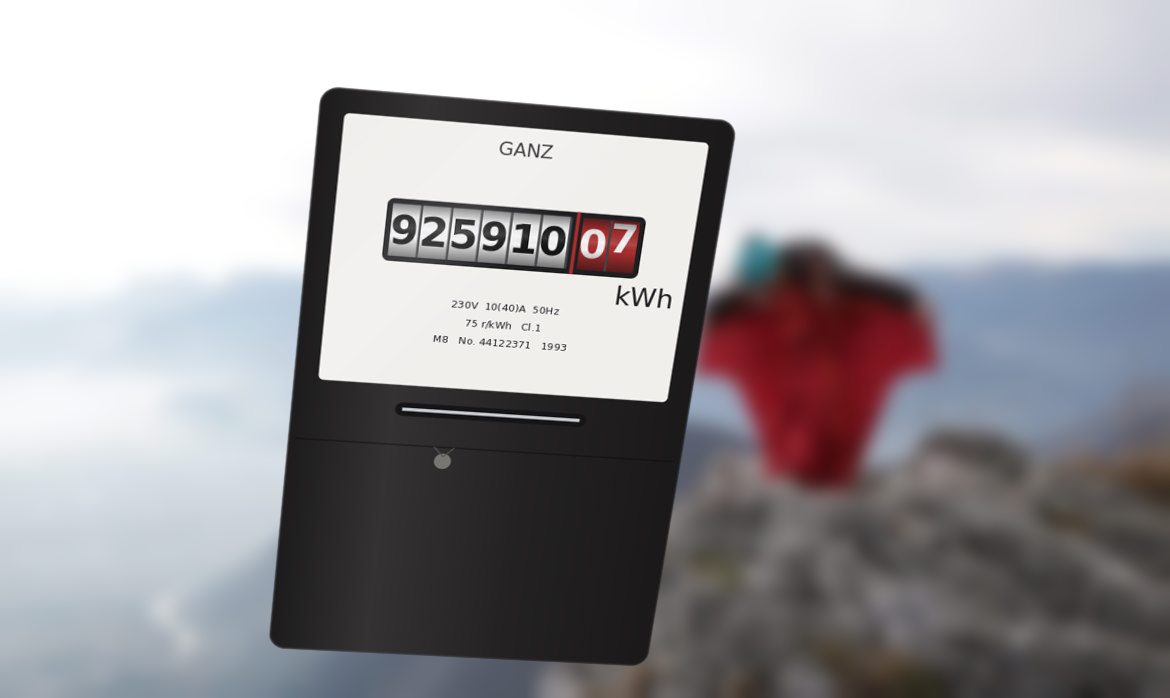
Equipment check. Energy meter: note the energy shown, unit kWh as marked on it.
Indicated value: 925910.07 kWh
